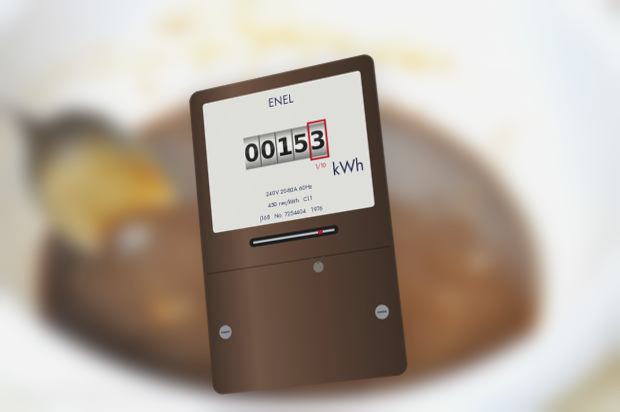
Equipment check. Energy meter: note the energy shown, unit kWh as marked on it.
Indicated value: 15.3 kWh
